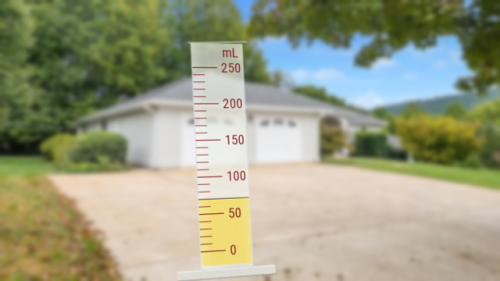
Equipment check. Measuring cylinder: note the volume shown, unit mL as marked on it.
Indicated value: 70 mL
